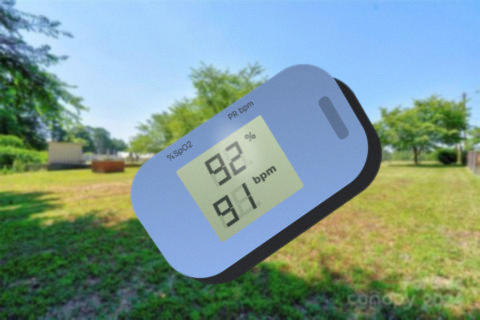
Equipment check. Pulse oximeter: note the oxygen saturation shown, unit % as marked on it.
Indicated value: 92 %
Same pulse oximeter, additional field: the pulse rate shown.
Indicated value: 91 bpm
